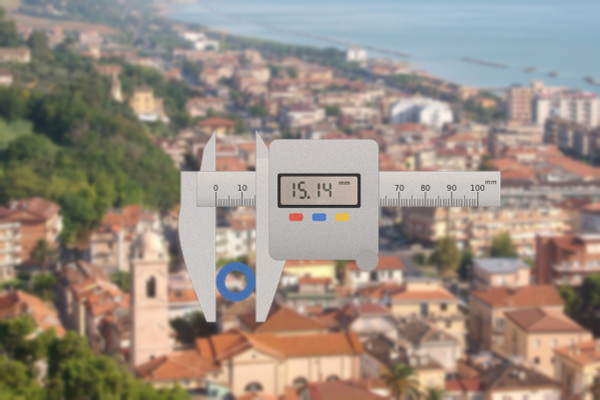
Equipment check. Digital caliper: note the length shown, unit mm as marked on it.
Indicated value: 15.14 mm
